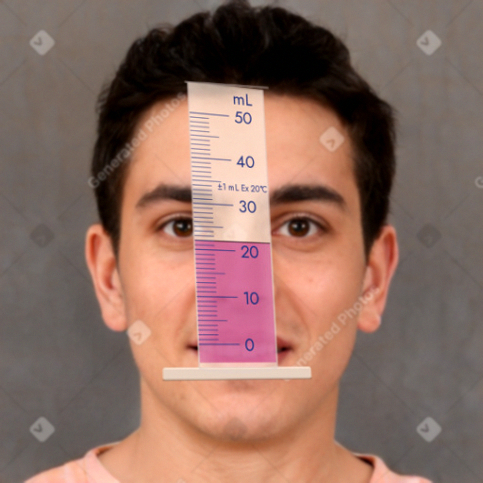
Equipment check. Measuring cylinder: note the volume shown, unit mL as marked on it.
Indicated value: 22 mL
